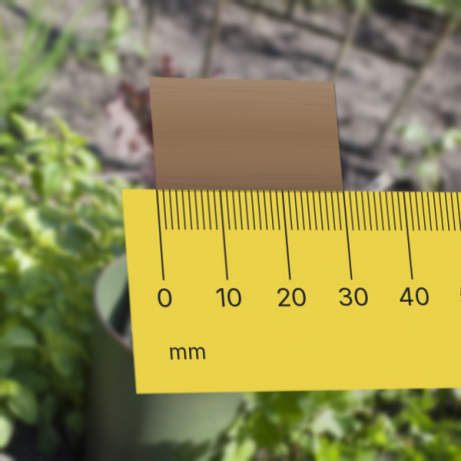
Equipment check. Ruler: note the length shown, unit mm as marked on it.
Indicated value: 30 mm
